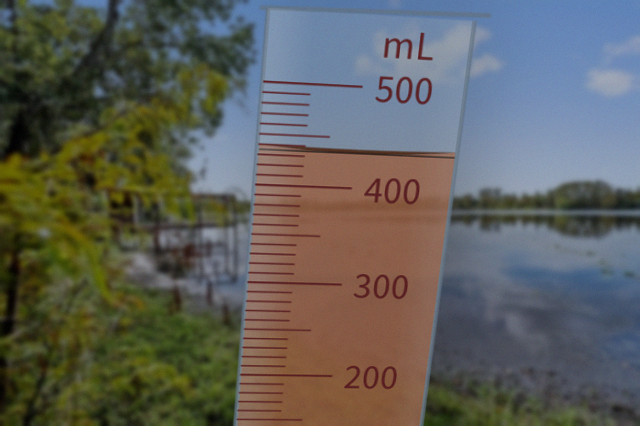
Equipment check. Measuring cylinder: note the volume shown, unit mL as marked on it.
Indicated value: 435 mL
